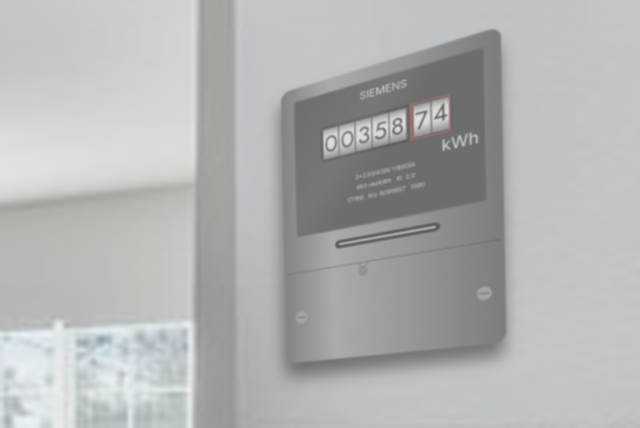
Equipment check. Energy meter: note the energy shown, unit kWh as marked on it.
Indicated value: 358.74 kWh
